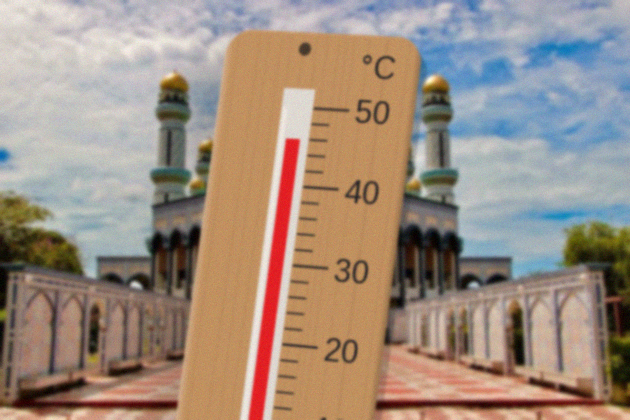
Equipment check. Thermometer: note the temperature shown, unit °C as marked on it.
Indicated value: 46 °C
